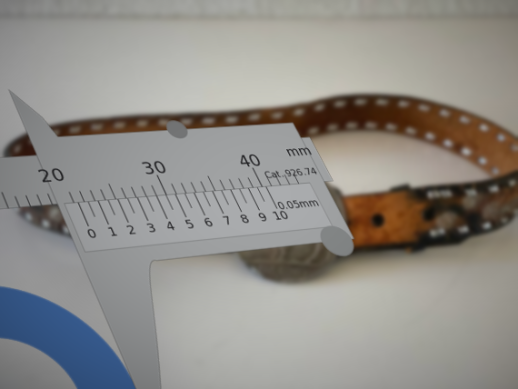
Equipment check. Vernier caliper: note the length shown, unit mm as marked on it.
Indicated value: 21.4 mm
